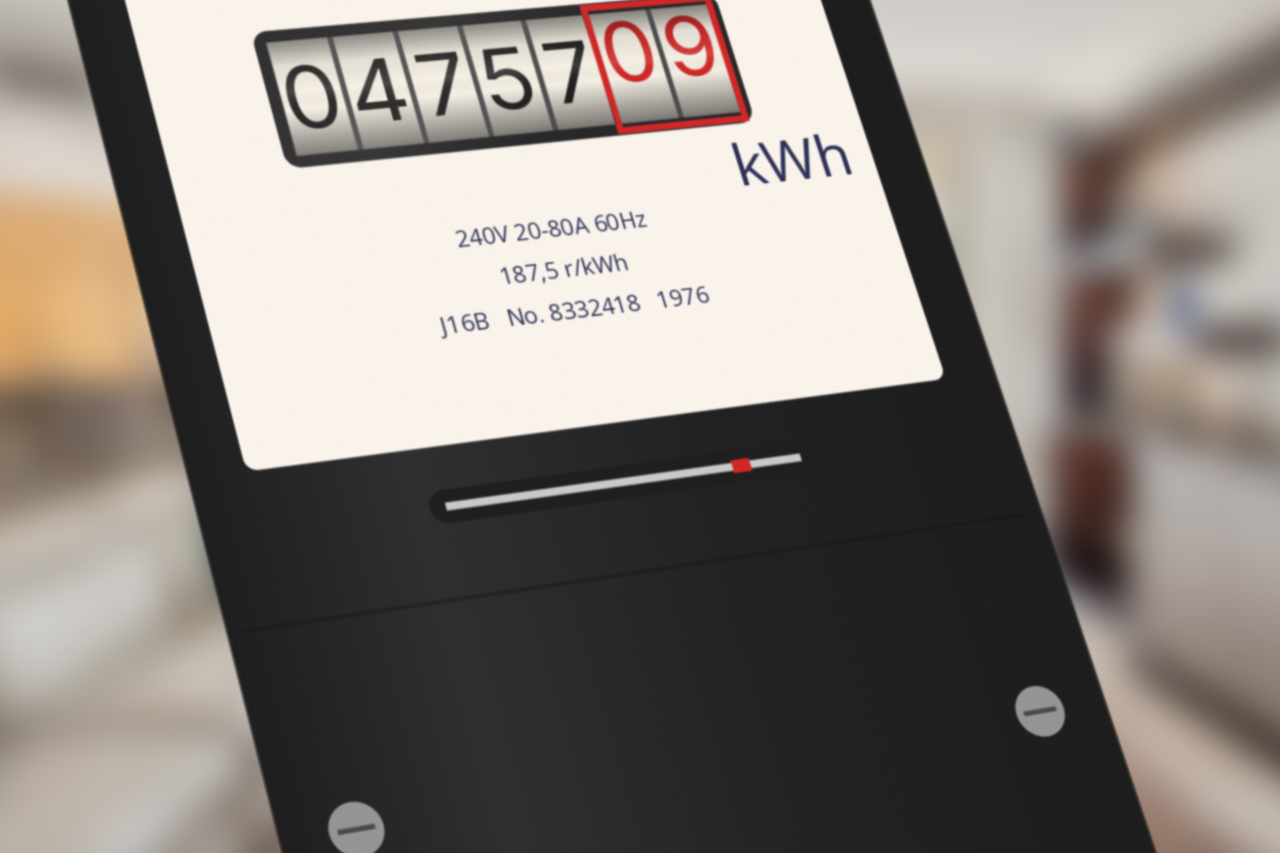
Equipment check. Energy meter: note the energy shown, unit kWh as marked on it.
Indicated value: 4757.09 kWh
